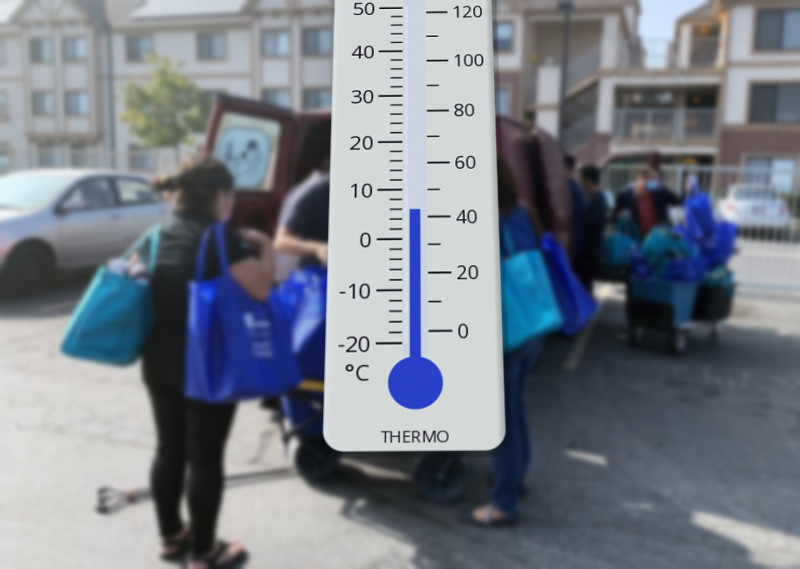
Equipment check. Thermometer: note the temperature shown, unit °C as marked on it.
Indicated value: 6 °C
